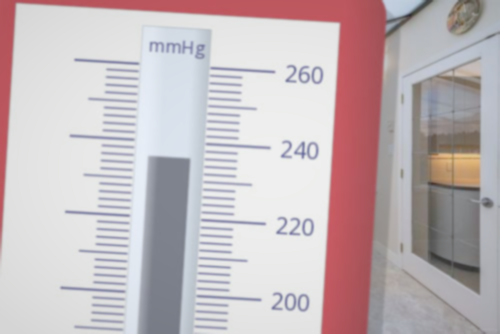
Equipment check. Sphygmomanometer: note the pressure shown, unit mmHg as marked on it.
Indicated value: 236 mmHg
